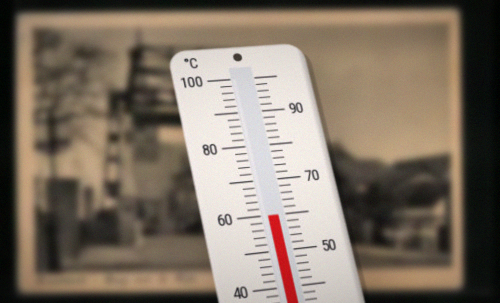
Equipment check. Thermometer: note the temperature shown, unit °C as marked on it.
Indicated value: 60 °C
